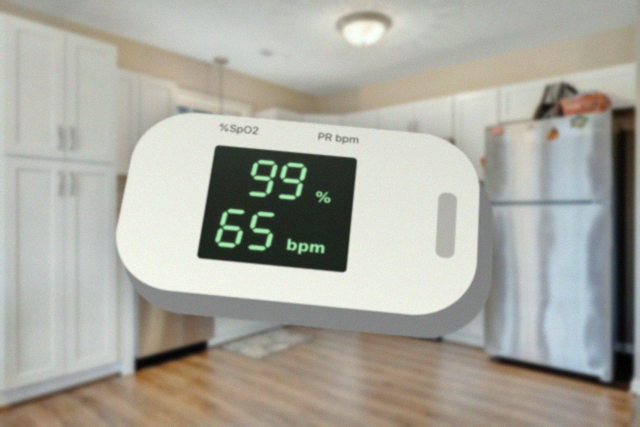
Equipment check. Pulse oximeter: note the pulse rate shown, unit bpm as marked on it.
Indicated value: 65 bpm
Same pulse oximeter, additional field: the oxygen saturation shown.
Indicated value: 99 %
